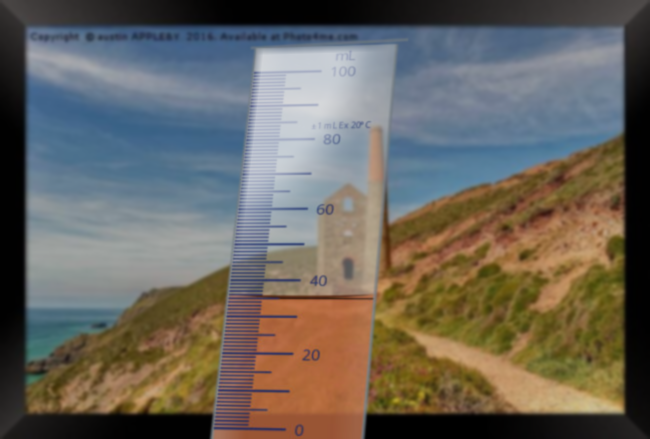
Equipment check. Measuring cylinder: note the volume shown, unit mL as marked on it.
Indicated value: 35 mL
